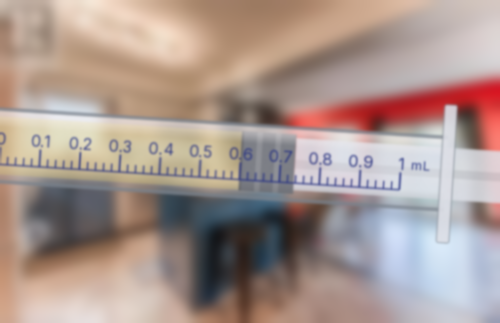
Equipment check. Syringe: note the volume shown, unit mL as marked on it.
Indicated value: 0.6 mL
